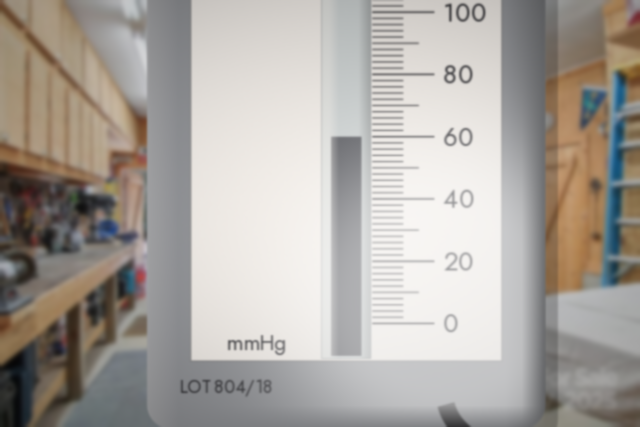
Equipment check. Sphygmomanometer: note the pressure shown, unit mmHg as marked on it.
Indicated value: 60 mmHg
